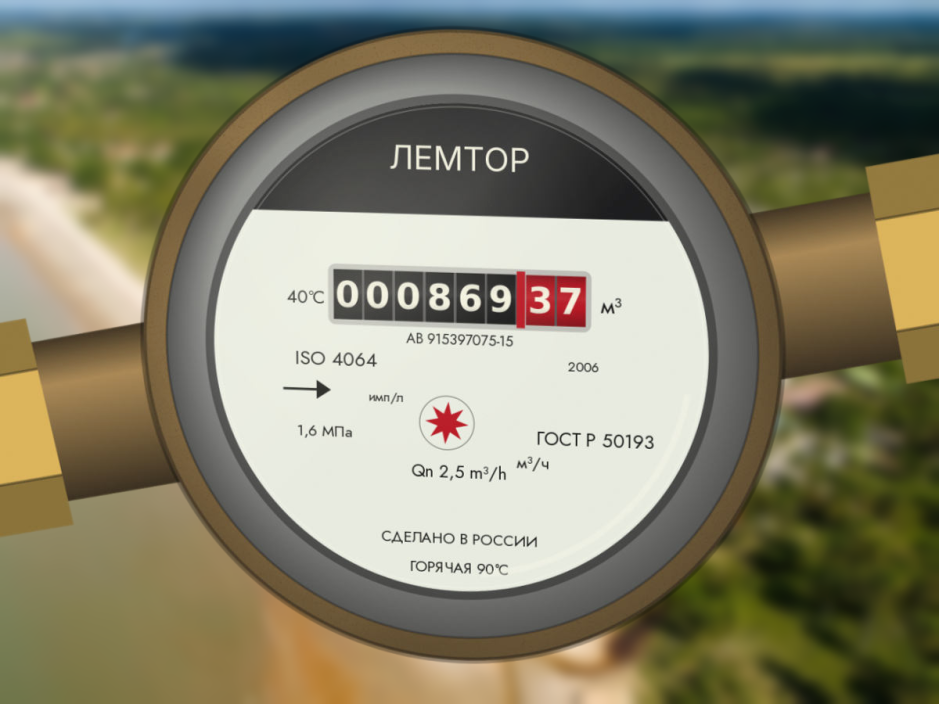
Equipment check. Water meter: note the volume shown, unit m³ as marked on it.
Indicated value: 869.37 m³
